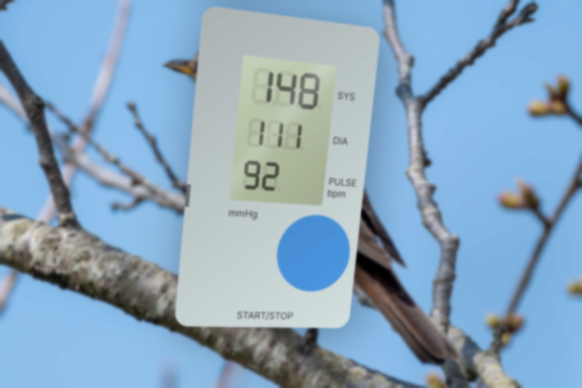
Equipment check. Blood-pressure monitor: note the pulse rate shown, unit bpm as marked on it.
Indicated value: 92 bpm
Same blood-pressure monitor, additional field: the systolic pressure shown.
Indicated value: 148 mmHg
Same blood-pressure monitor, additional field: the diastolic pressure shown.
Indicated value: 111 mmHg
